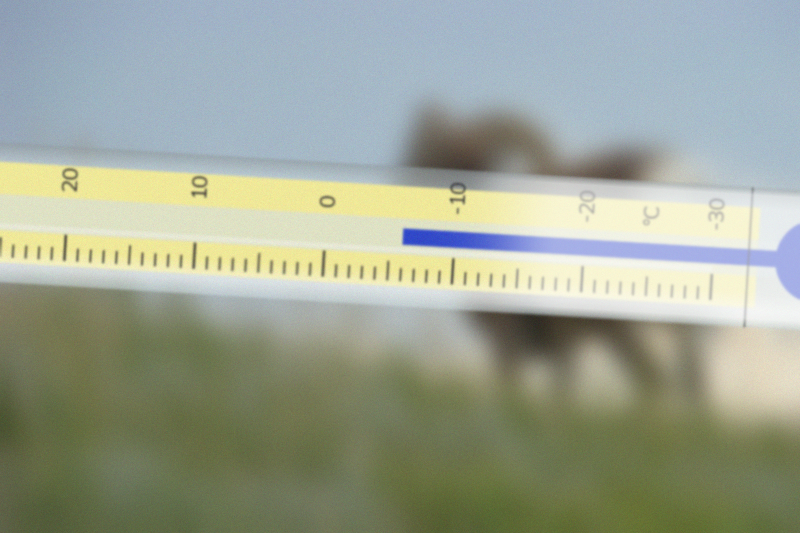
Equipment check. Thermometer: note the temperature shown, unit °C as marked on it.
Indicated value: -6 °C
